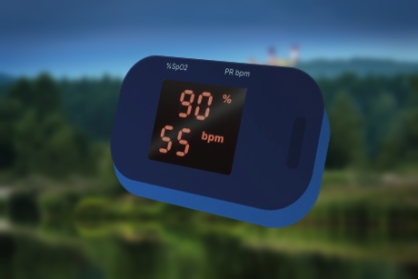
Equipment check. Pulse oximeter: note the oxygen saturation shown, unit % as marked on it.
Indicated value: 90 %
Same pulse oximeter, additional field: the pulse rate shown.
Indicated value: 55 bpm
